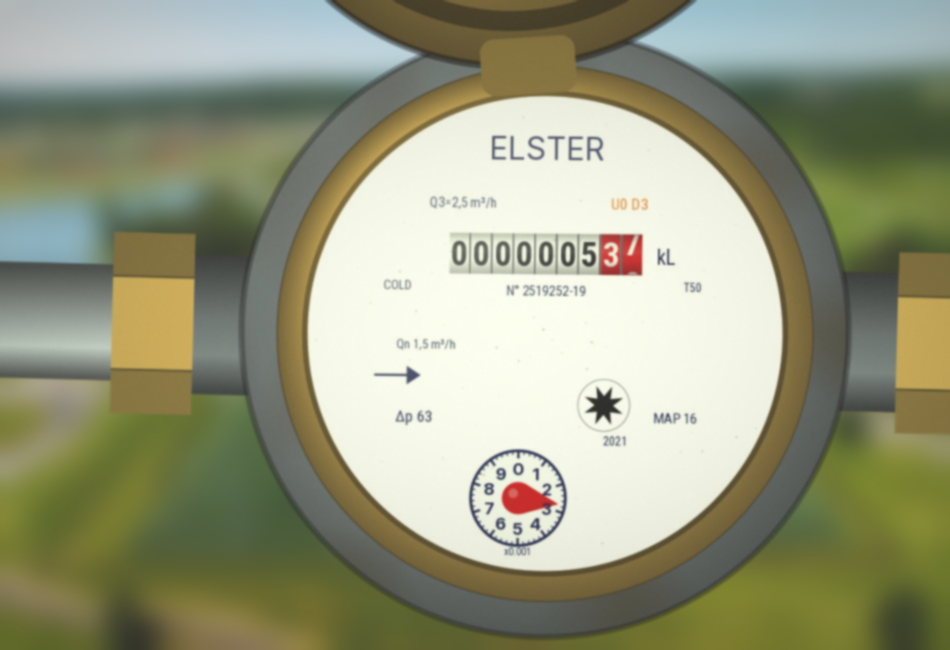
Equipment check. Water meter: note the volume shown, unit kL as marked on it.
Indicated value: 5.372 kL
